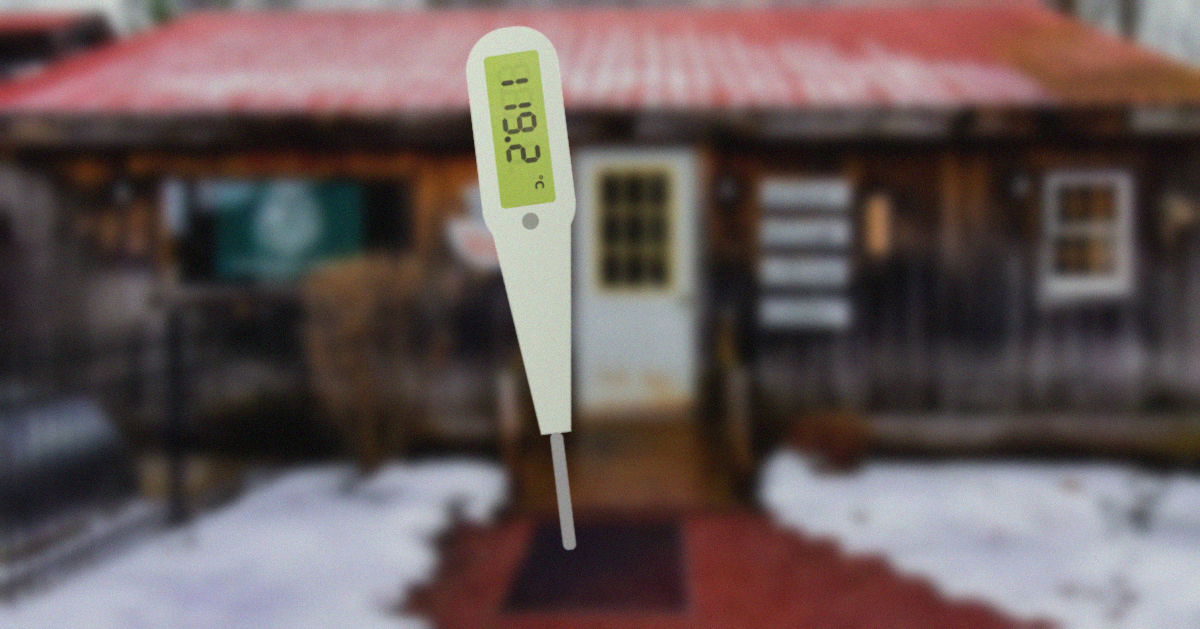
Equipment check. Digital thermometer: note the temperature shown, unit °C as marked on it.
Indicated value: 119.2 °C
